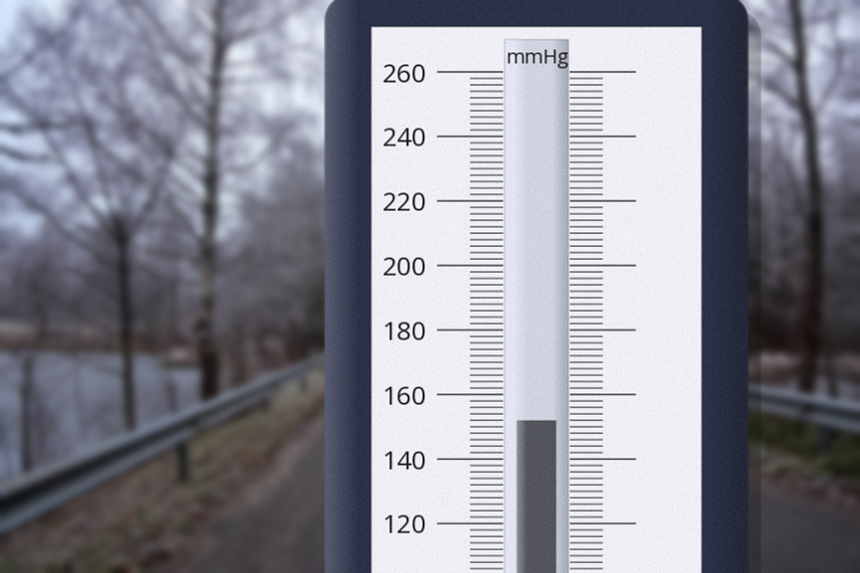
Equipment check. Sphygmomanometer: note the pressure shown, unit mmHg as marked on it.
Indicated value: 152 mmHg
